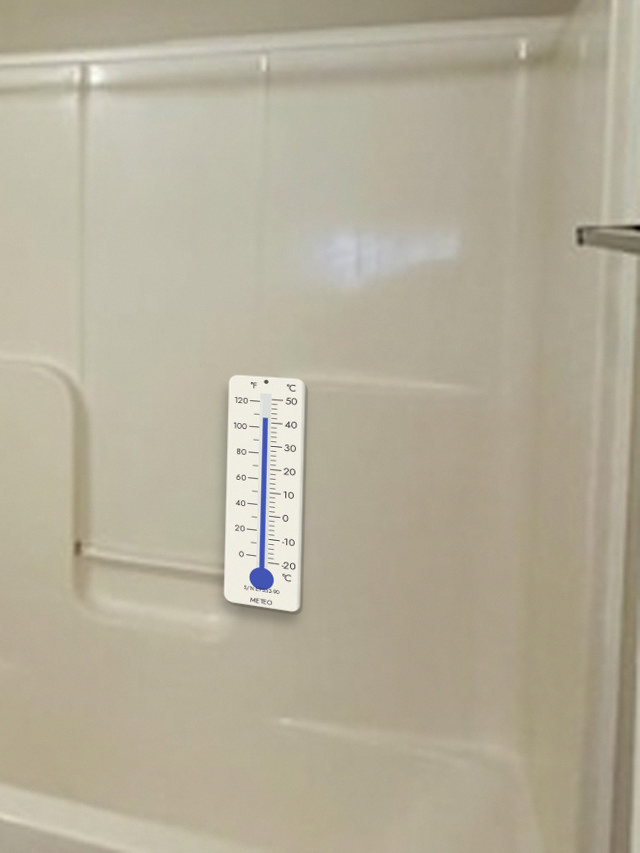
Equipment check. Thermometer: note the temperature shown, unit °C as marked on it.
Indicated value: 42 °C
